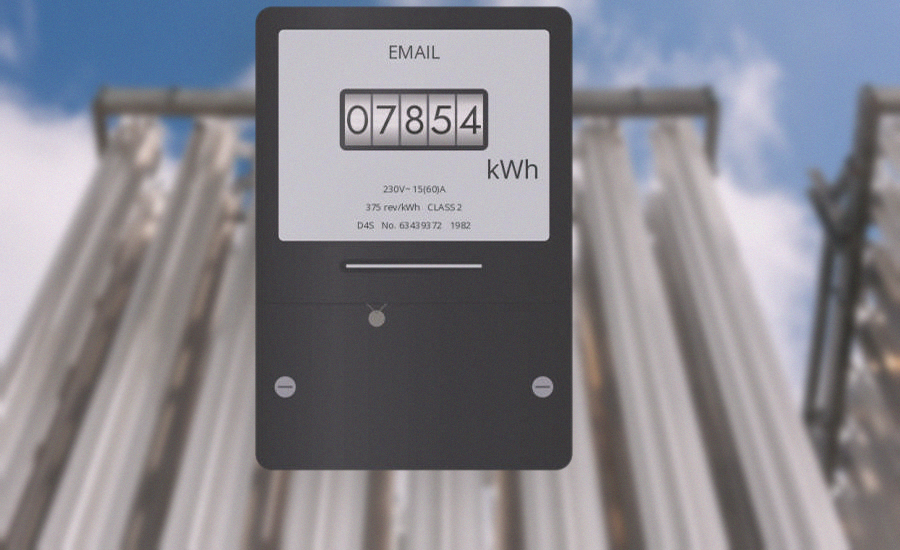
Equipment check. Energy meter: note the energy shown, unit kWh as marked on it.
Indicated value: 7854 kWh
